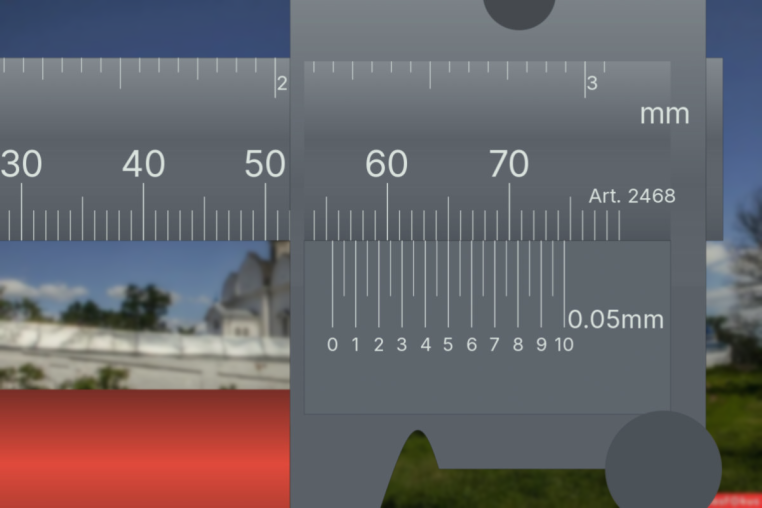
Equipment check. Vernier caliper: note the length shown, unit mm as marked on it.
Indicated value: 55.5 mm
